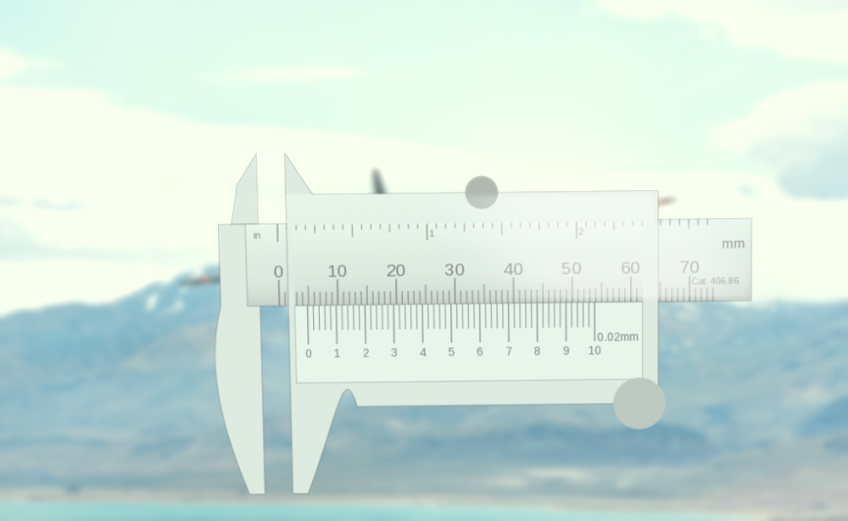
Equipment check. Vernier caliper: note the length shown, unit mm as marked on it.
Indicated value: 4.8 mm
